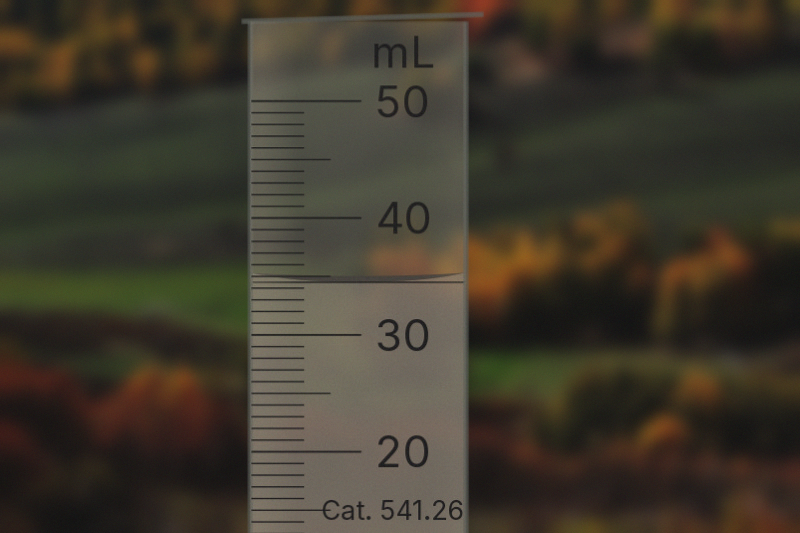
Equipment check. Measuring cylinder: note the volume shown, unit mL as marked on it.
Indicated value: 34.5 mL
